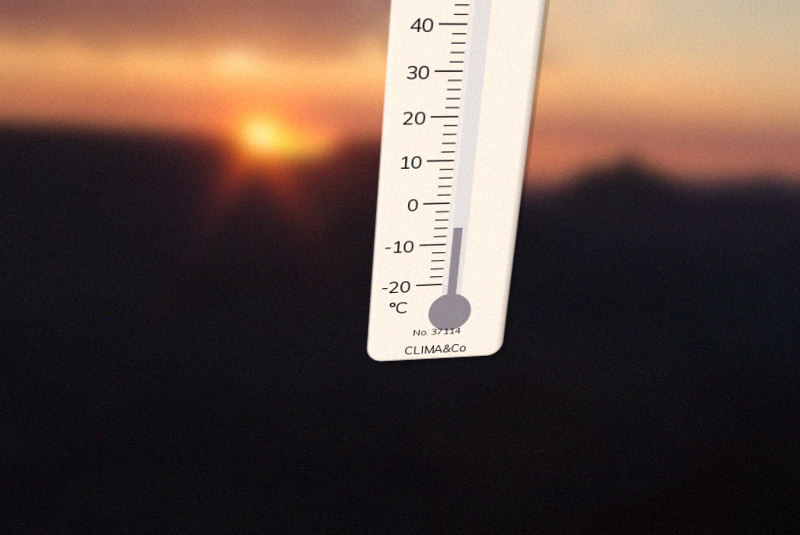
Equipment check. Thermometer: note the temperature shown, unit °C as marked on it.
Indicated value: -6 °C
